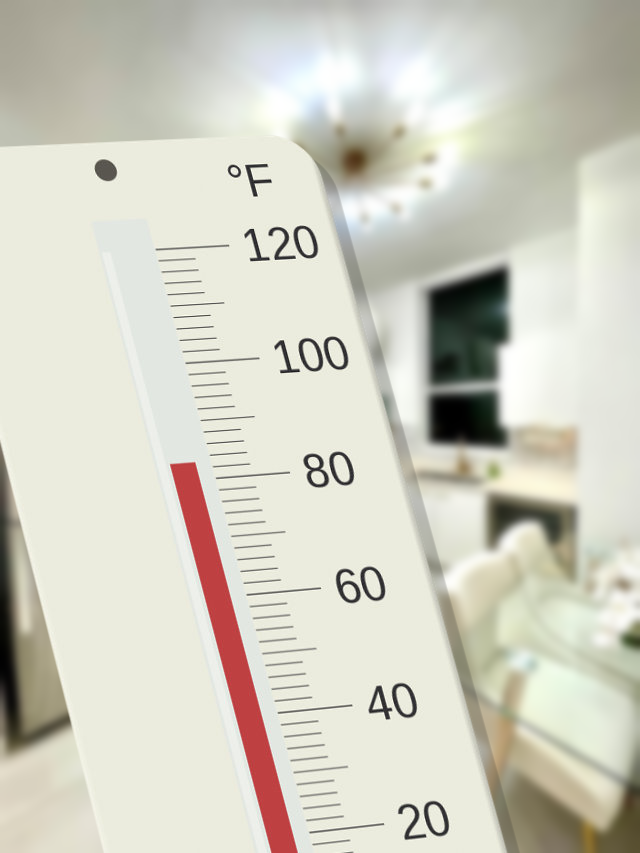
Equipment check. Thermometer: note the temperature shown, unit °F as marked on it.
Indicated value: 83 °F
